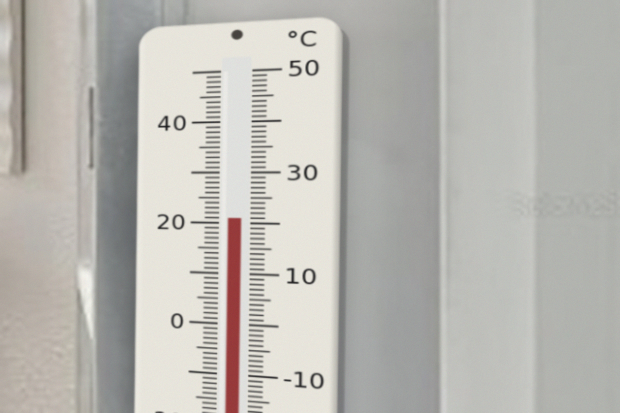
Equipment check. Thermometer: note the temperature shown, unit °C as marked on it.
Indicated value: 21 °C
